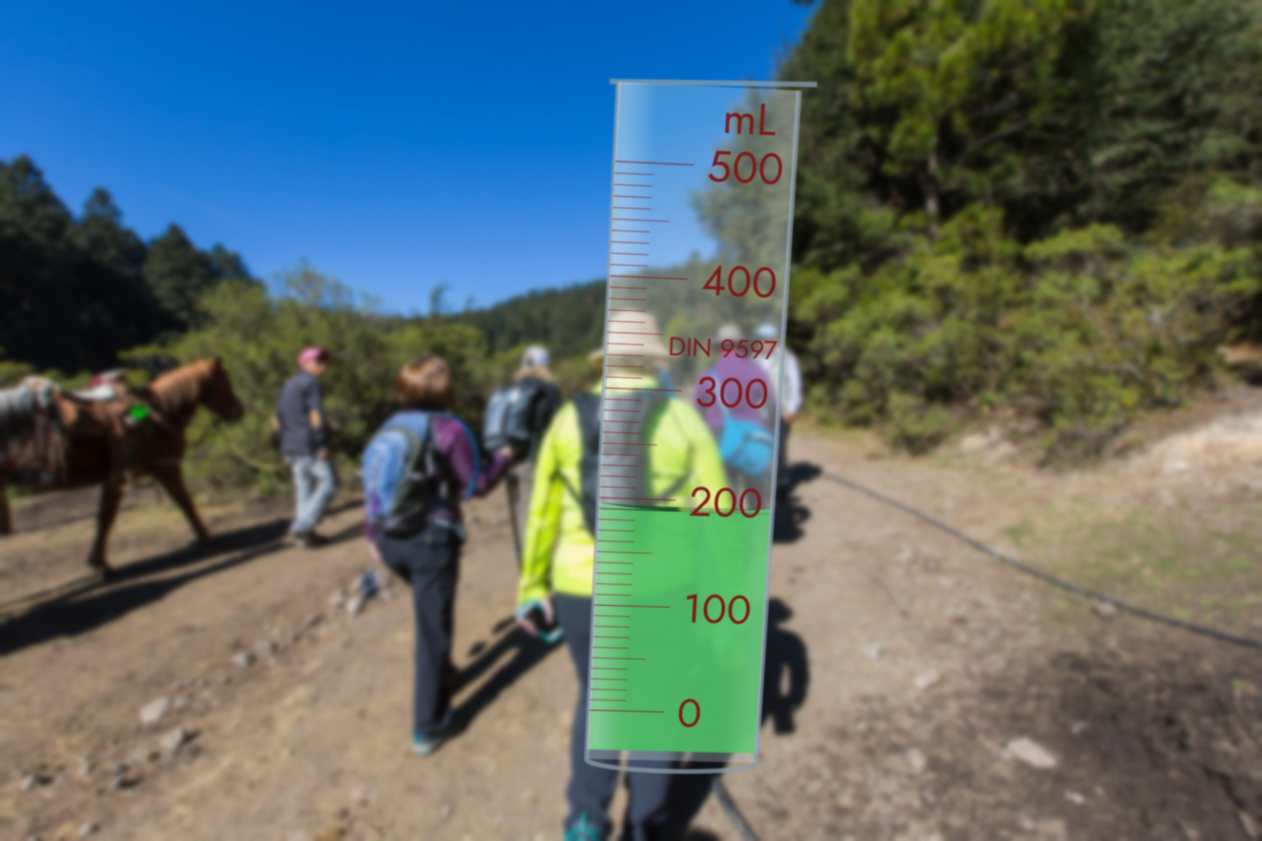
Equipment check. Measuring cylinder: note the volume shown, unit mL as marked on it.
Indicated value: 190 mL
